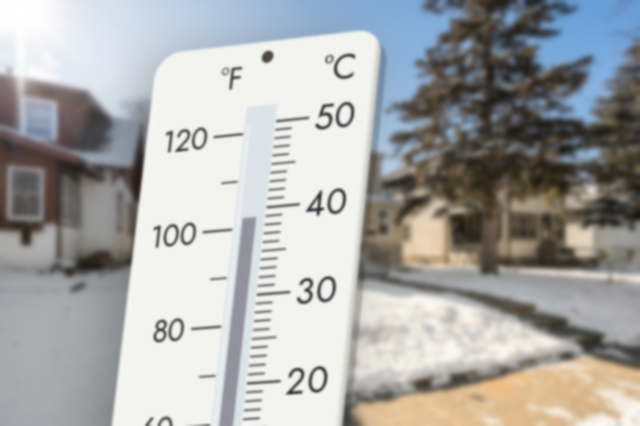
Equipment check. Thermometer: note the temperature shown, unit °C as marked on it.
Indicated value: 39 °C
